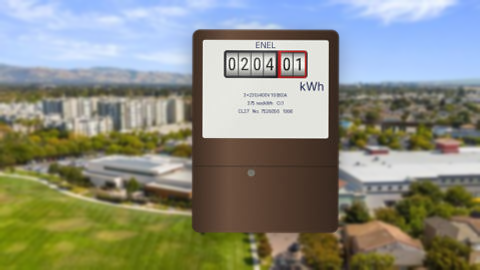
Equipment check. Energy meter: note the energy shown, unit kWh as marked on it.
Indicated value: 204.01 kWh
